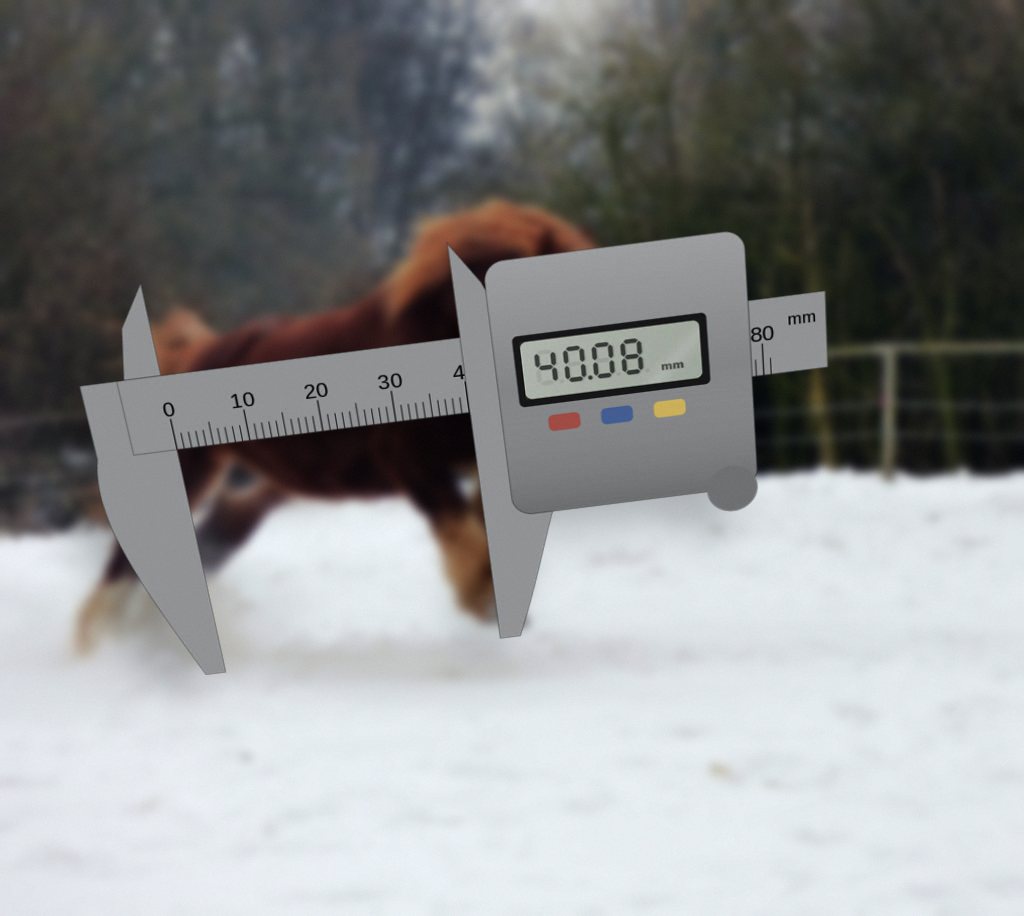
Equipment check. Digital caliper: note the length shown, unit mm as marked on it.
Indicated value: 40.08 mm
